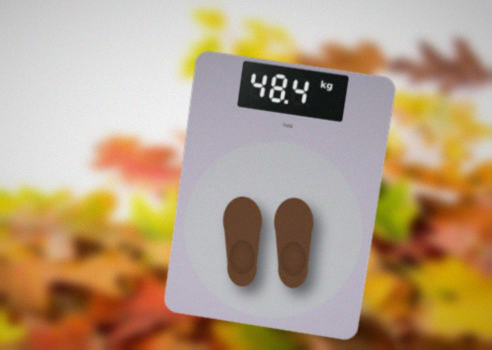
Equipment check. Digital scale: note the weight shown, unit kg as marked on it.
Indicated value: 48.4 kg
